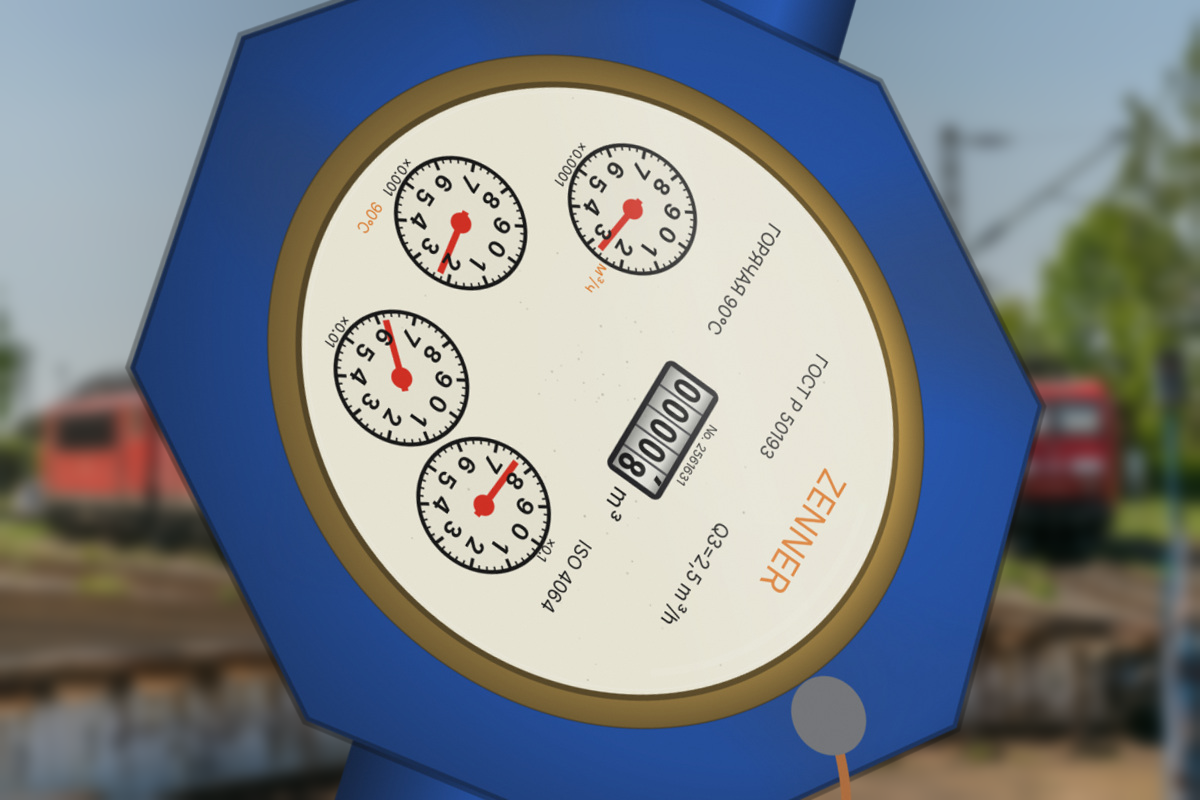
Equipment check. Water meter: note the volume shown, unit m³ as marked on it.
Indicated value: 7.7622 m³
